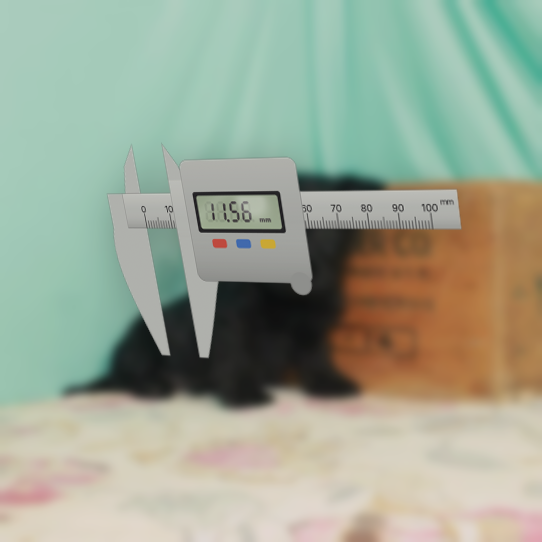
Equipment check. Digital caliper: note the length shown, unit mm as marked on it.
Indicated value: 11.56 mm
